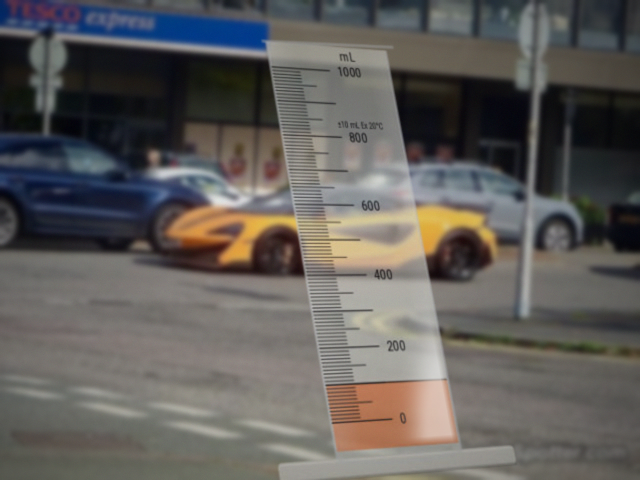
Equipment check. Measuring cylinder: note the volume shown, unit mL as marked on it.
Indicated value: 100 mL
